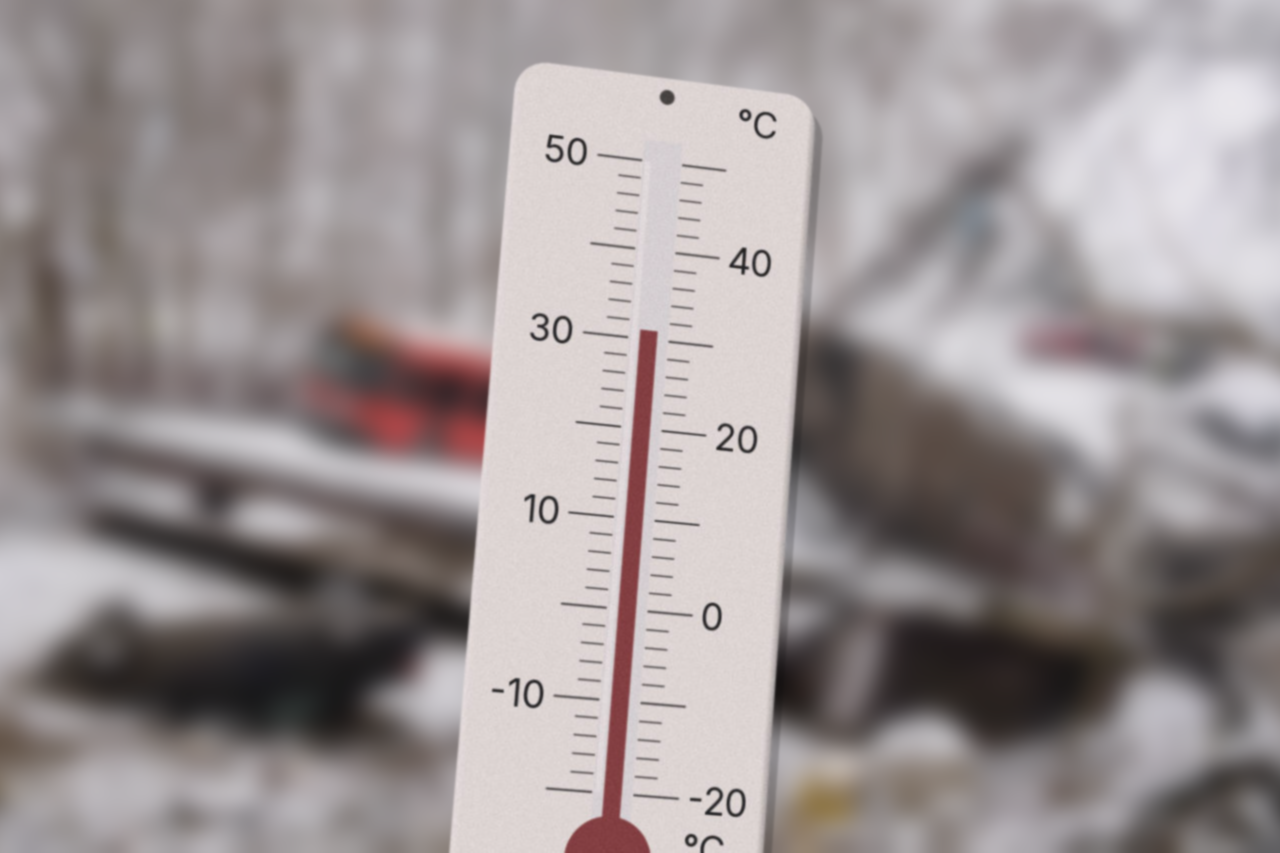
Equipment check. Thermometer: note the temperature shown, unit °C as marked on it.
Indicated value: 31 °C
